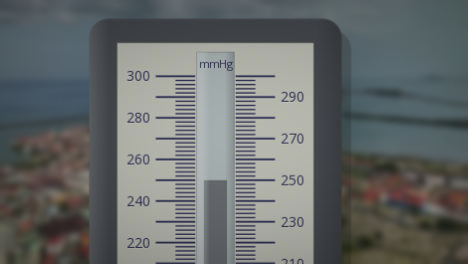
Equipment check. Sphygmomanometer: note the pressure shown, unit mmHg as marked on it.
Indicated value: 250 mmHg
